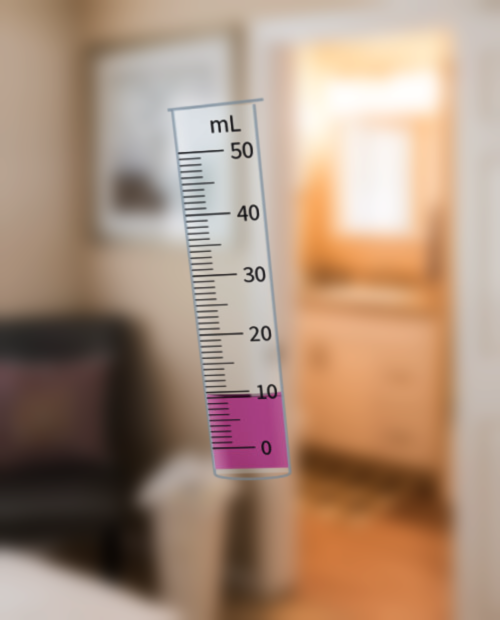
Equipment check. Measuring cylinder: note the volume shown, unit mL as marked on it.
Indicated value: 9 mL
